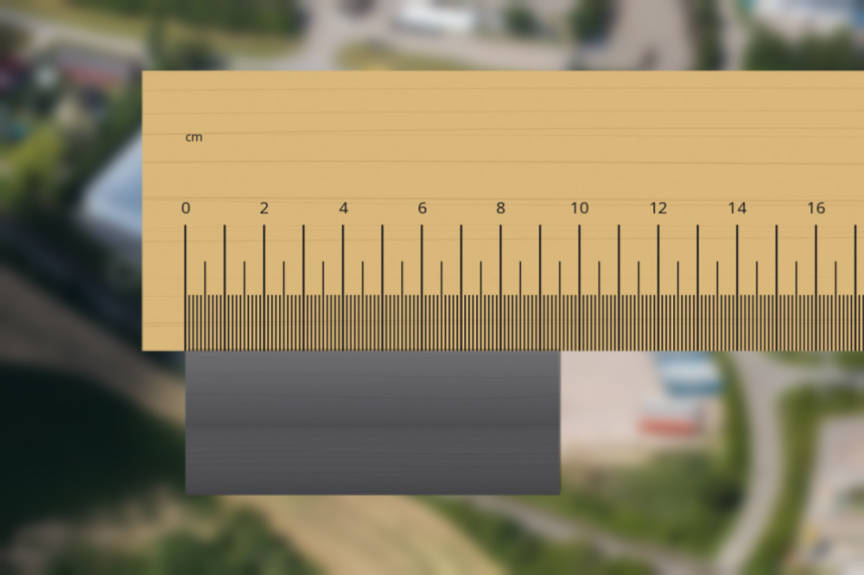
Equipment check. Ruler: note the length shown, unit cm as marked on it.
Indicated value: 9.5 cm
